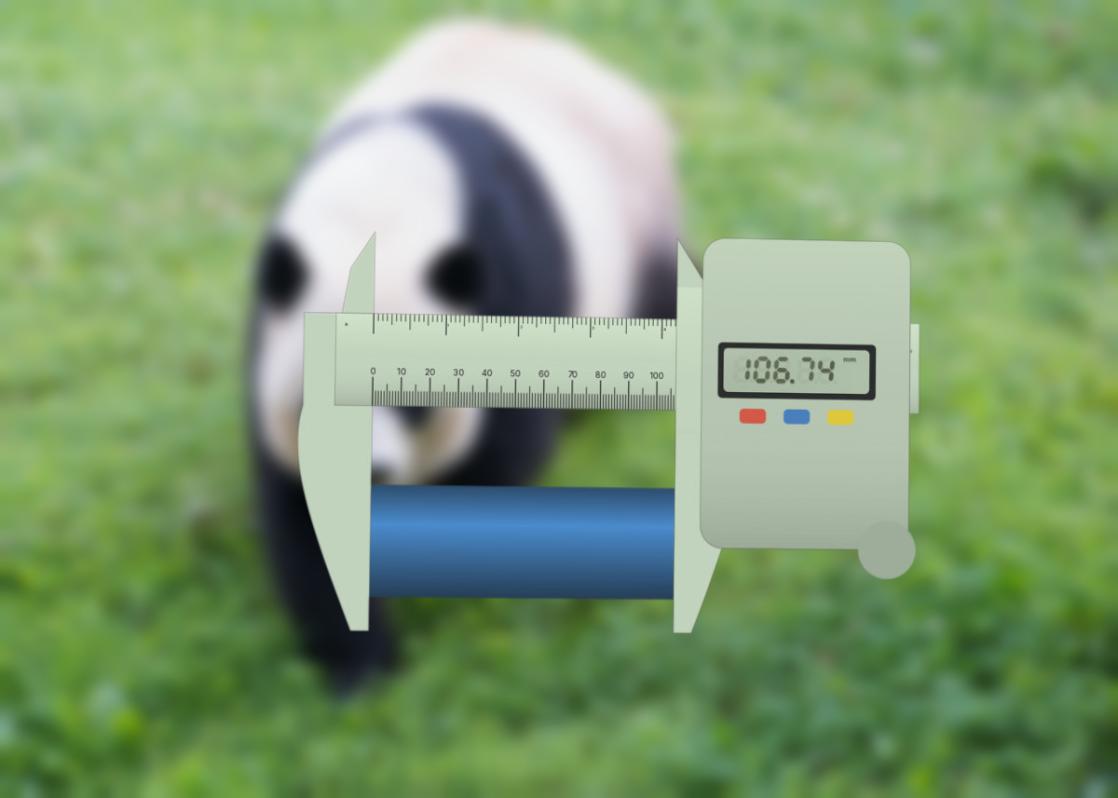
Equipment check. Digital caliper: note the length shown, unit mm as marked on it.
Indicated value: 106.74 mm
